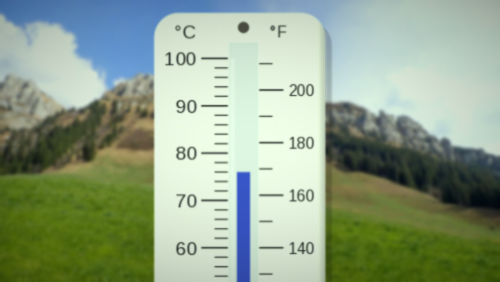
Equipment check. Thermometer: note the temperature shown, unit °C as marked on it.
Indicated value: 76 °C
